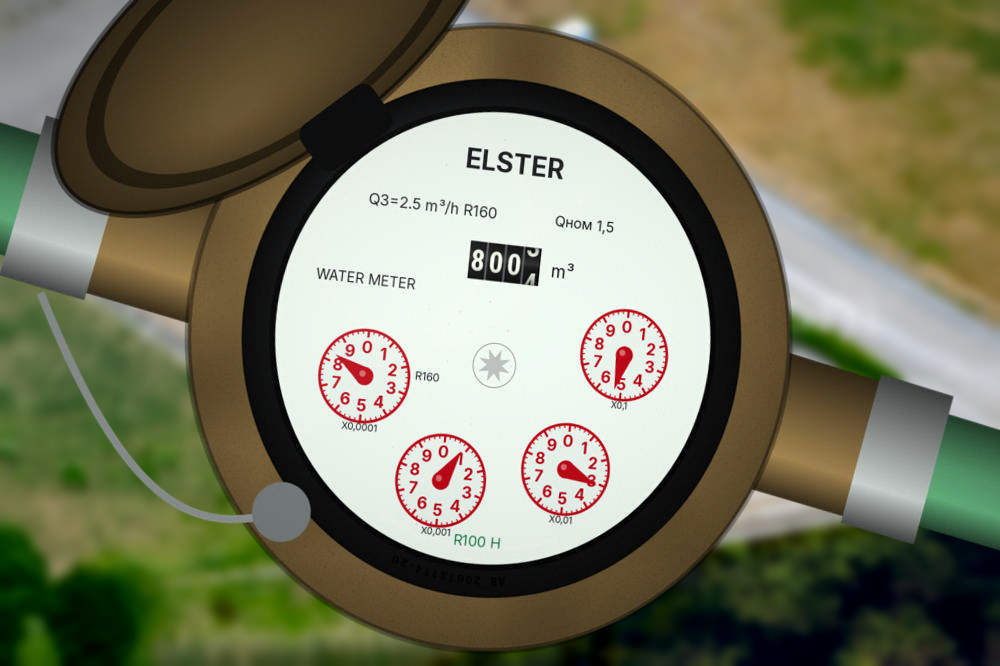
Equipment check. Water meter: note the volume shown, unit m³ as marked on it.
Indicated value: 8003.5308 m³
